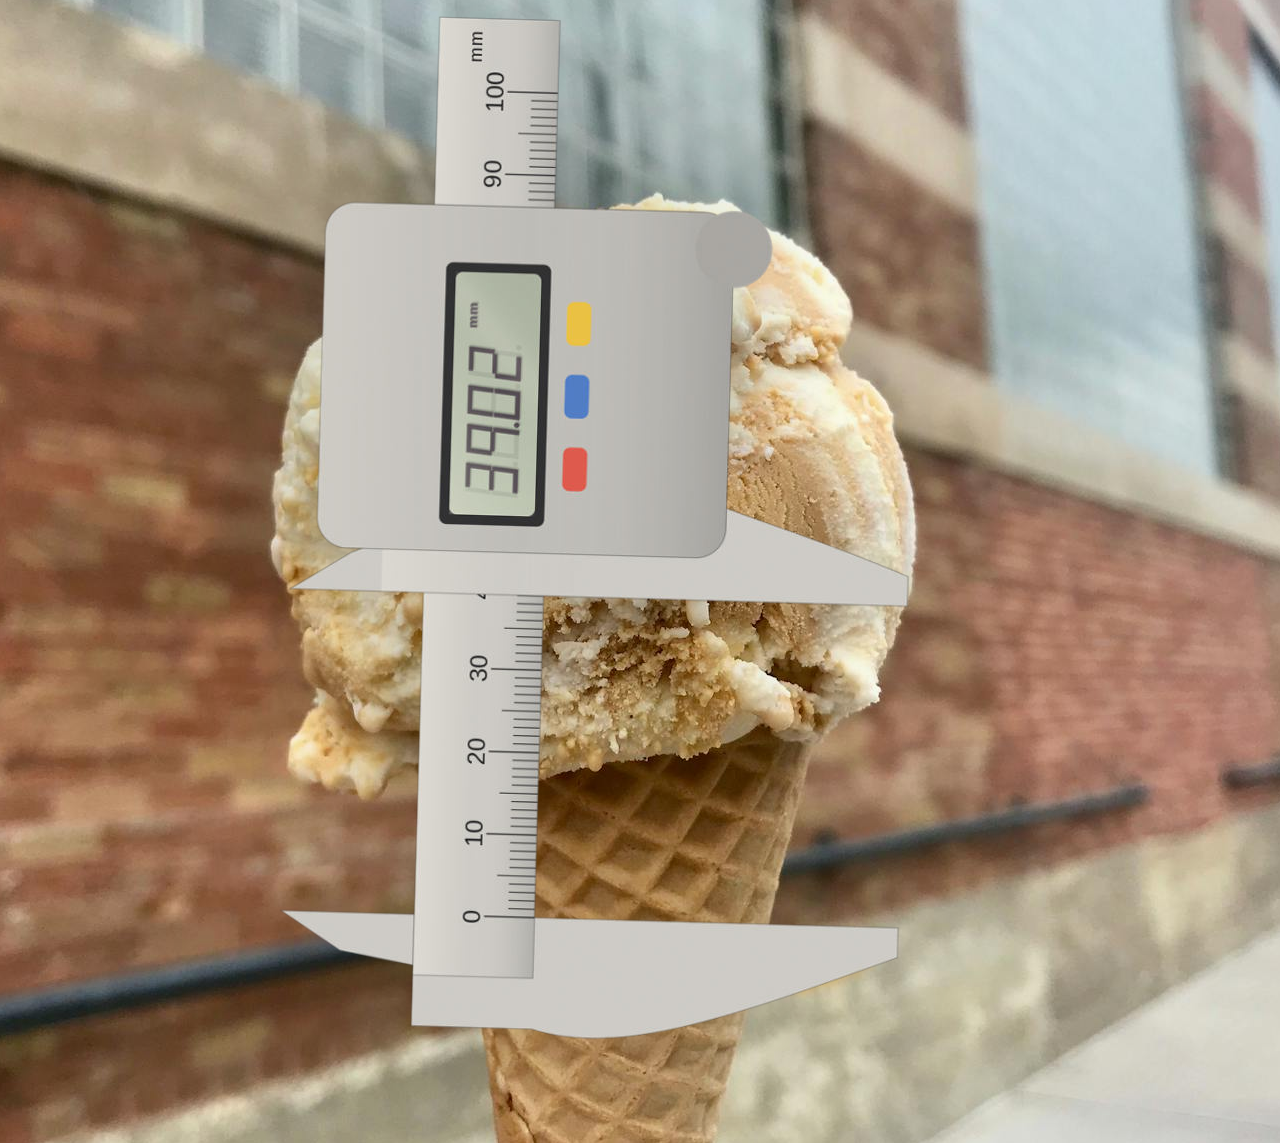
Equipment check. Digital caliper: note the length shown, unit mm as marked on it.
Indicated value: 39.02 mm
